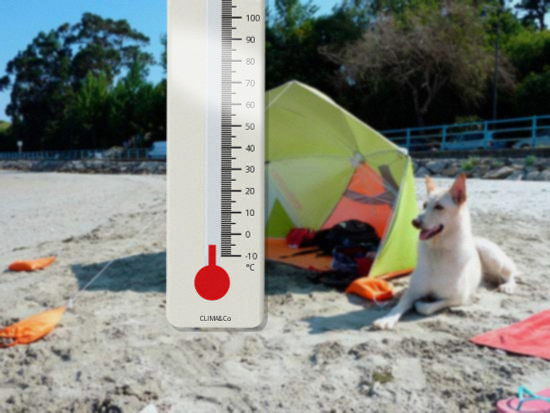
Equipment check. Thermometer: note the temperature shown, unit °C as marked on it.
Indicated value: -5 °C
